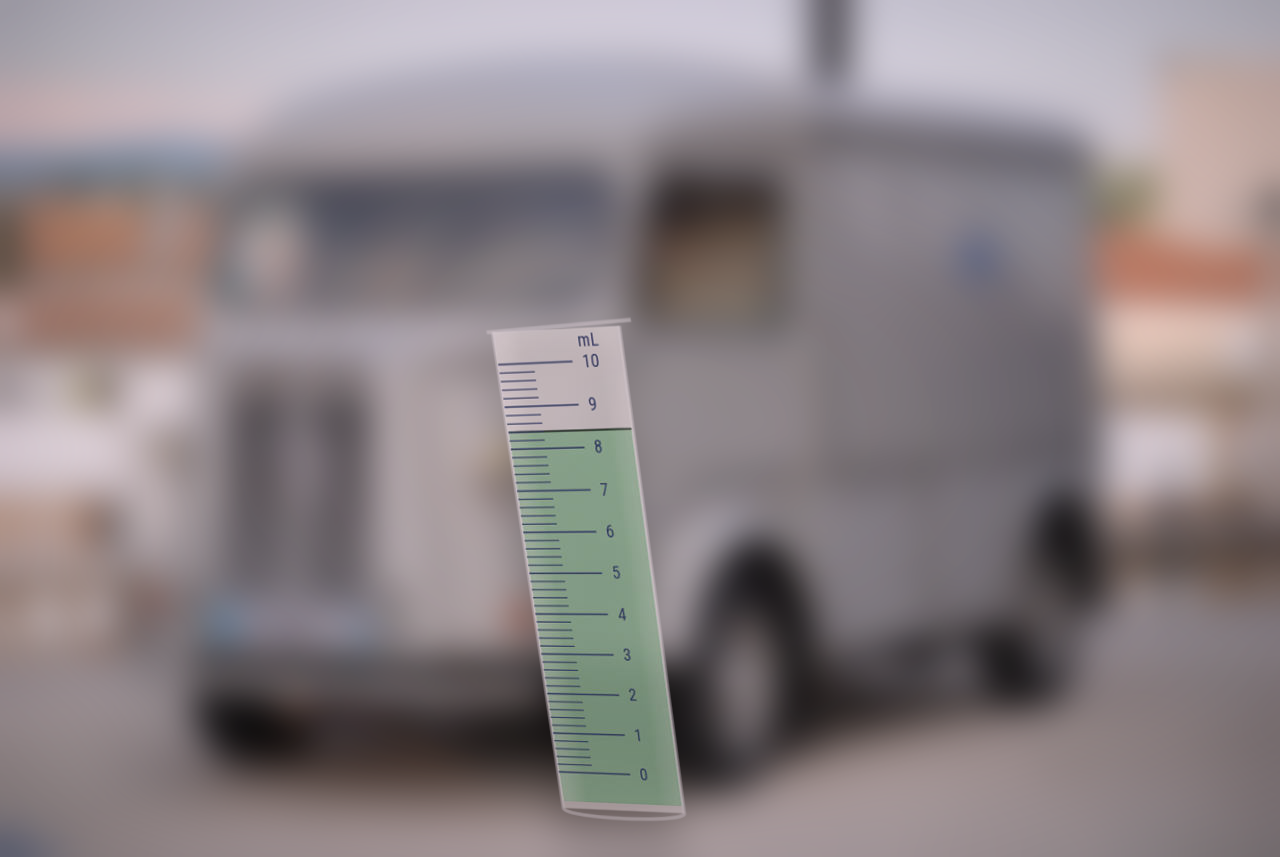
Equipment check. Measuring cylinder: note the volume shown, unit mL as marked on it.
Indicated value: 8.4 mL
